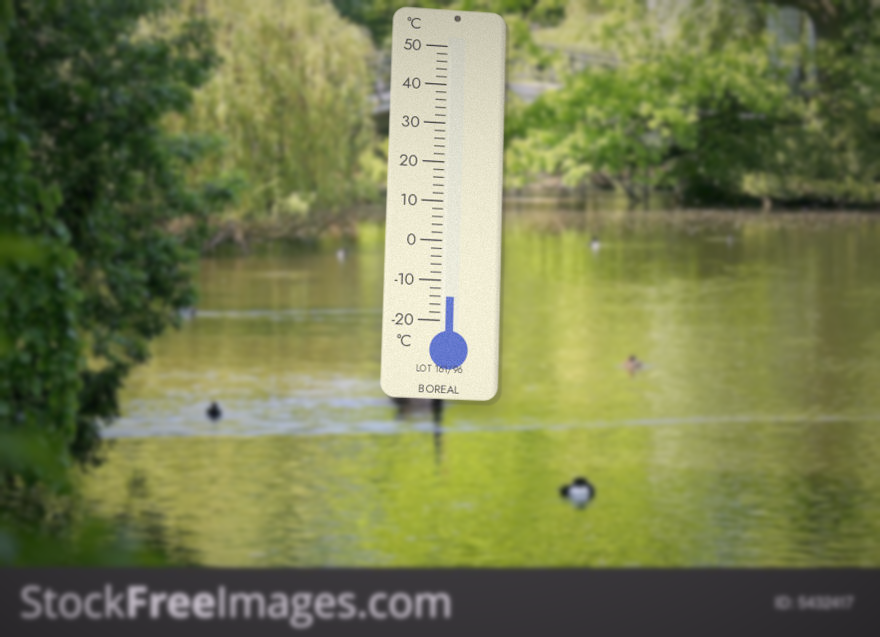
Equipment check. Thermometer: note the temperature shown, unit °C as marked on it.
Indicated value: -14 °C
